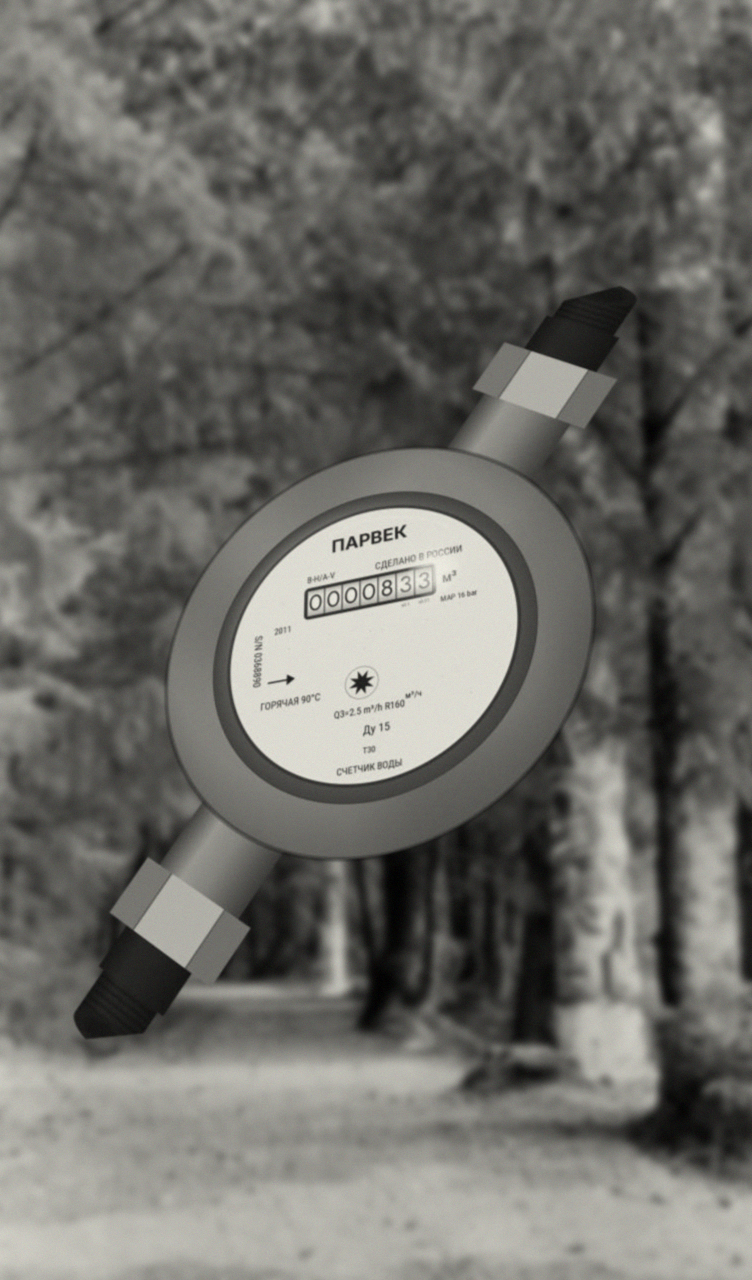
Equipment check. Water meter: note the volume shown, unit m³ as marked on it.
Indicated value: 8.33 m³
